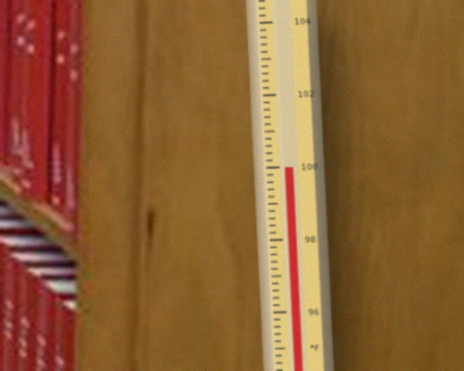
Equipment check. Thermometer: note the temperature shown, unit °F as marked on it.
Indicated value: 100 °F
